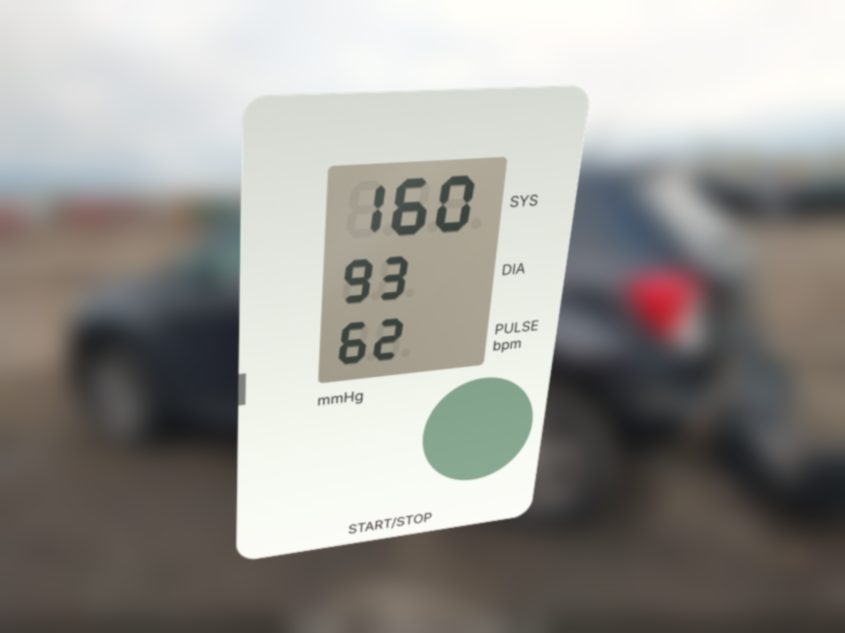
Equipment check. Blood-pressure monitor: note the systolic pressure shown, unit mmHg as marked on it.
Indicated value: 160 mmHg
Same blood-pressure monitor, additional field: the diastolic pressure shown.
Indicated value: 93 mmHg
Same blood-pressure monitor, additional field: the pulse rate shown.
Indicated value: 62 bpm
